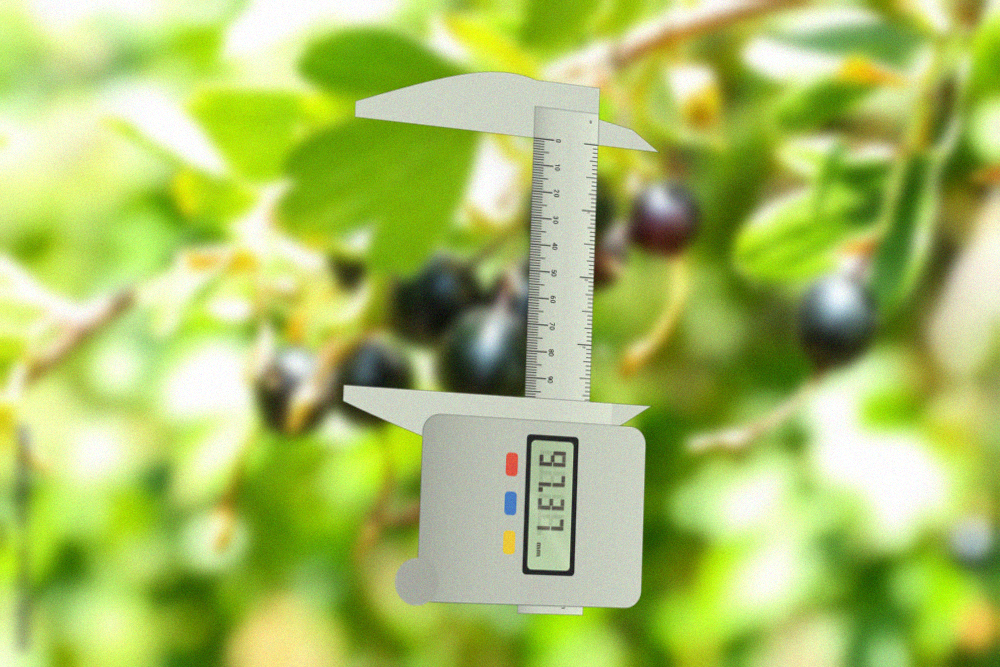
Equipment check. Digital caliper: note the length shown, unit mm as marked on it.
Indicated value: 97.37 mm
